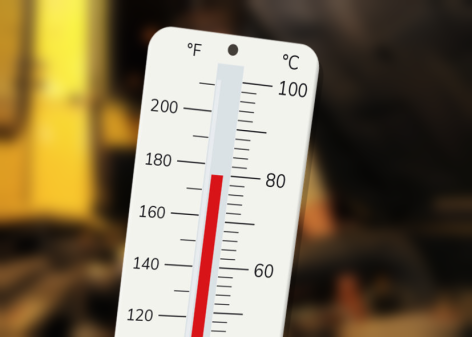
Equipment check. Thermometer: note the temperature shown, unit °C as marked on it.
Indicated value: 80 °C
